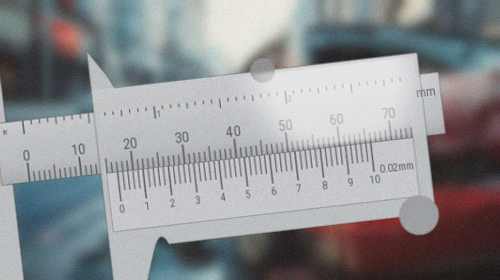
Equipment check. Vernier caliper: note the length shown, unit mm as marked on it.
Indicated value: 17.0 mm
